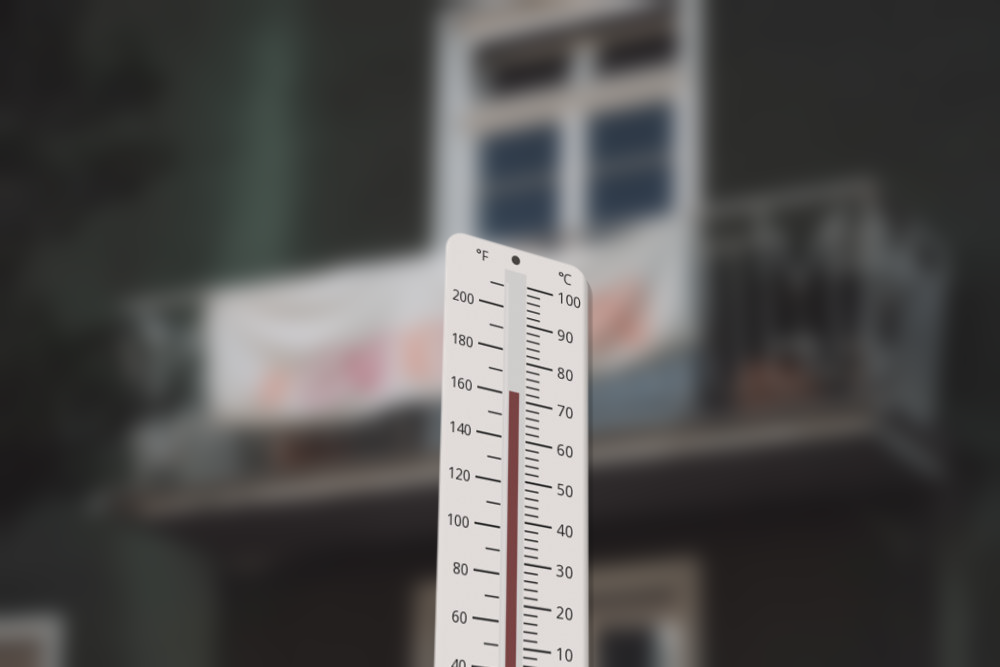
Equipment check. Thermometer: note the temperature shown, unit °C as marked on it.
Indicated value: 72 °C
